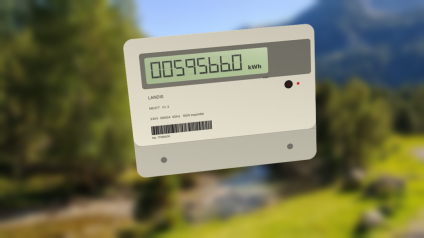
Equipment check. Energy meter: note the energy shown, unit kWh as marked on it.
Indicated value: 59566.0 kWh
